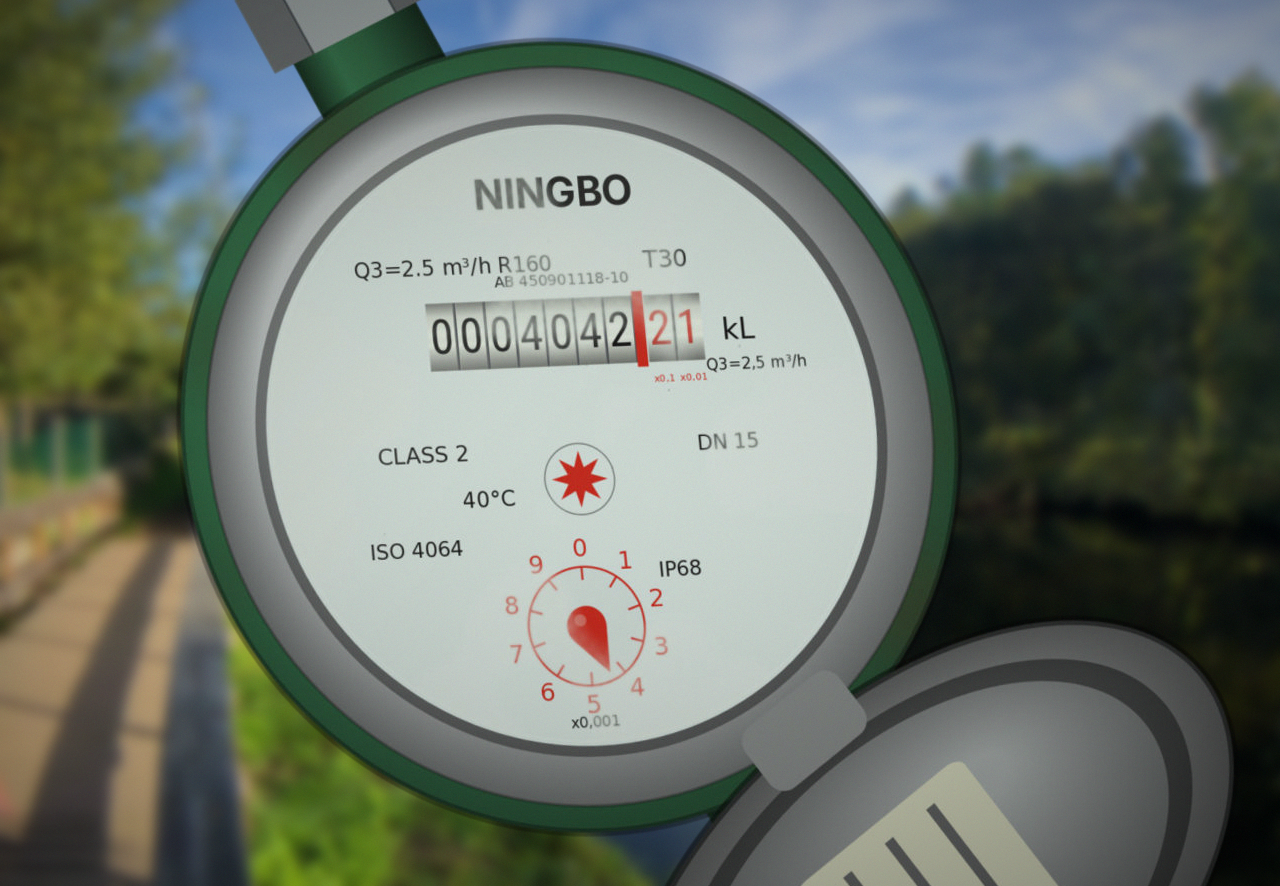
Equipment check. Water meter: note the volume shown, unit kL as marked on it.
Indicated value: 4042.214 kL
